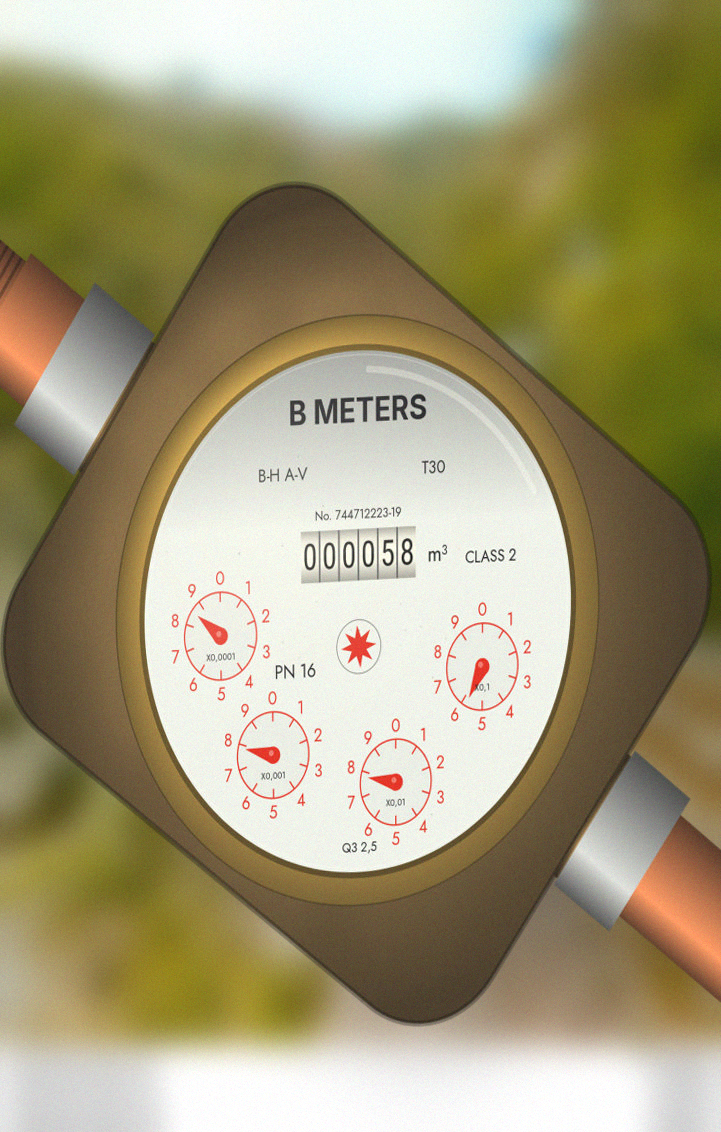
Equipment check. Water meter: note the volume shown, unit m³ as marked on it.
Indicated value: 58.5778 m³
